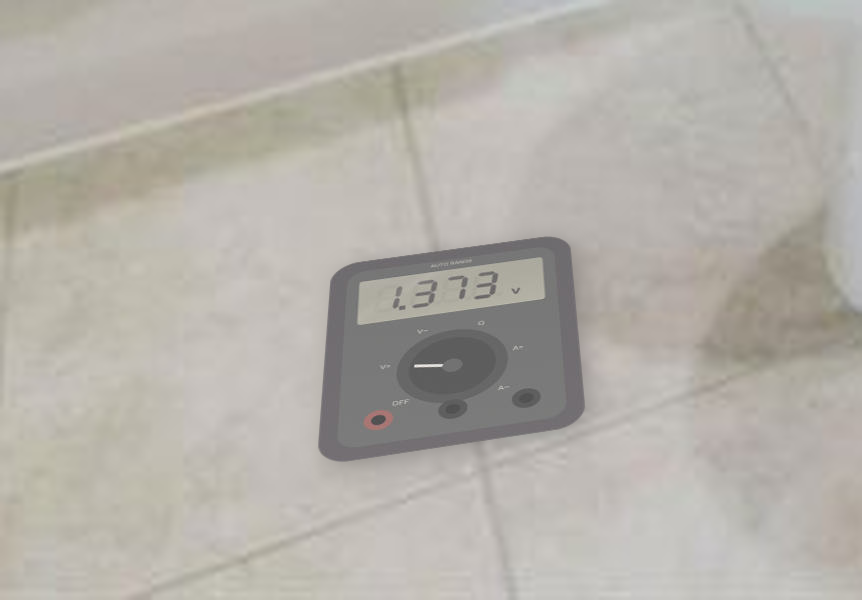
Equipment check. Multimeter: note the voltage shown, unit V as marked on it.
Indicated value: 1.373 V
